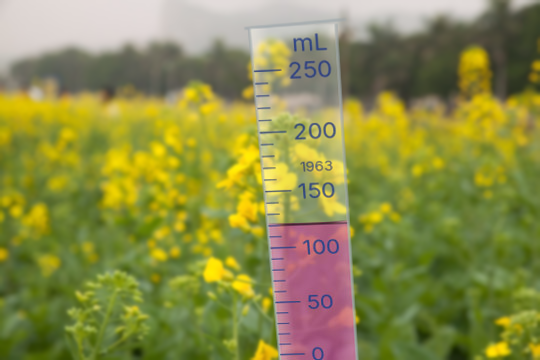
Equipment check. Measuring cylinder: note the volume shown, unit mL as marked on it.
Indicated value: 120 mL
